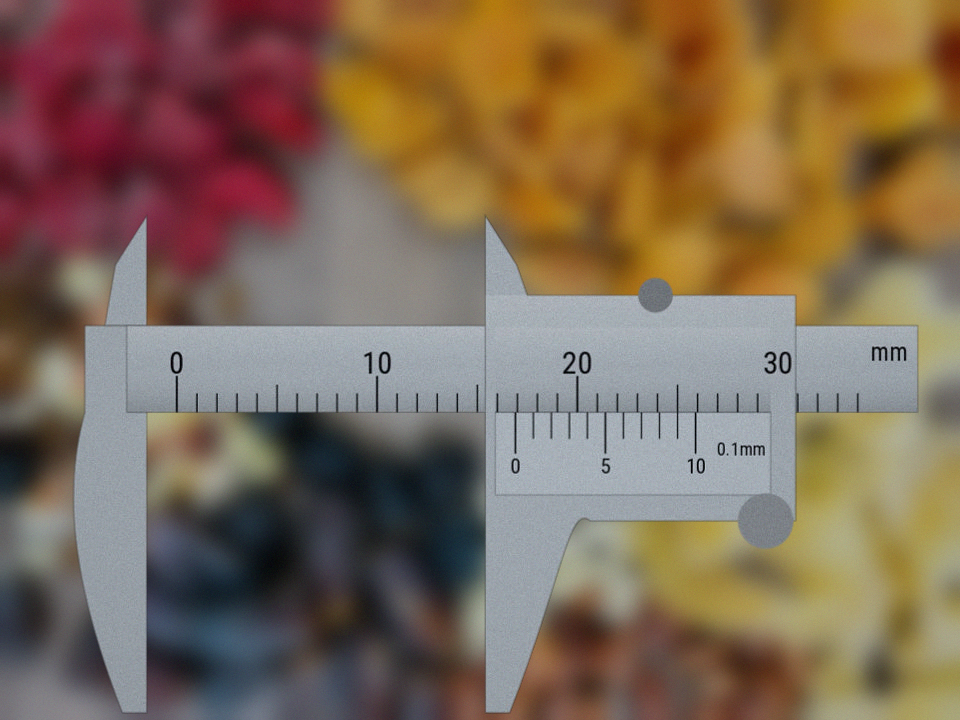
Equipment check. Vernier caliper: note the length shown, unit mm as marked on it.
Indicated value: 16.9 mm
